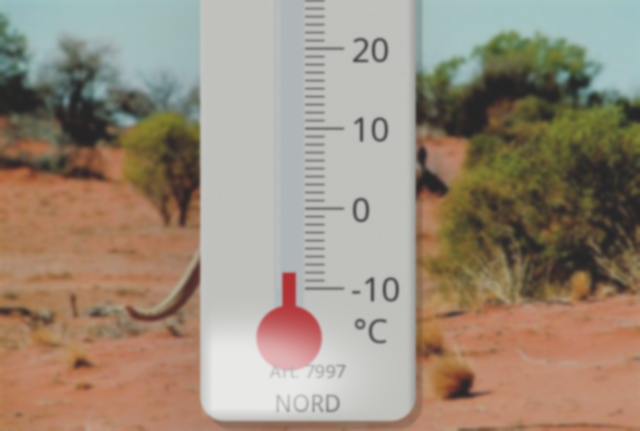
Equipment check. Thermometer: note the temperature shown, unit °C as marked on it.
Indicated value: -8 °C
